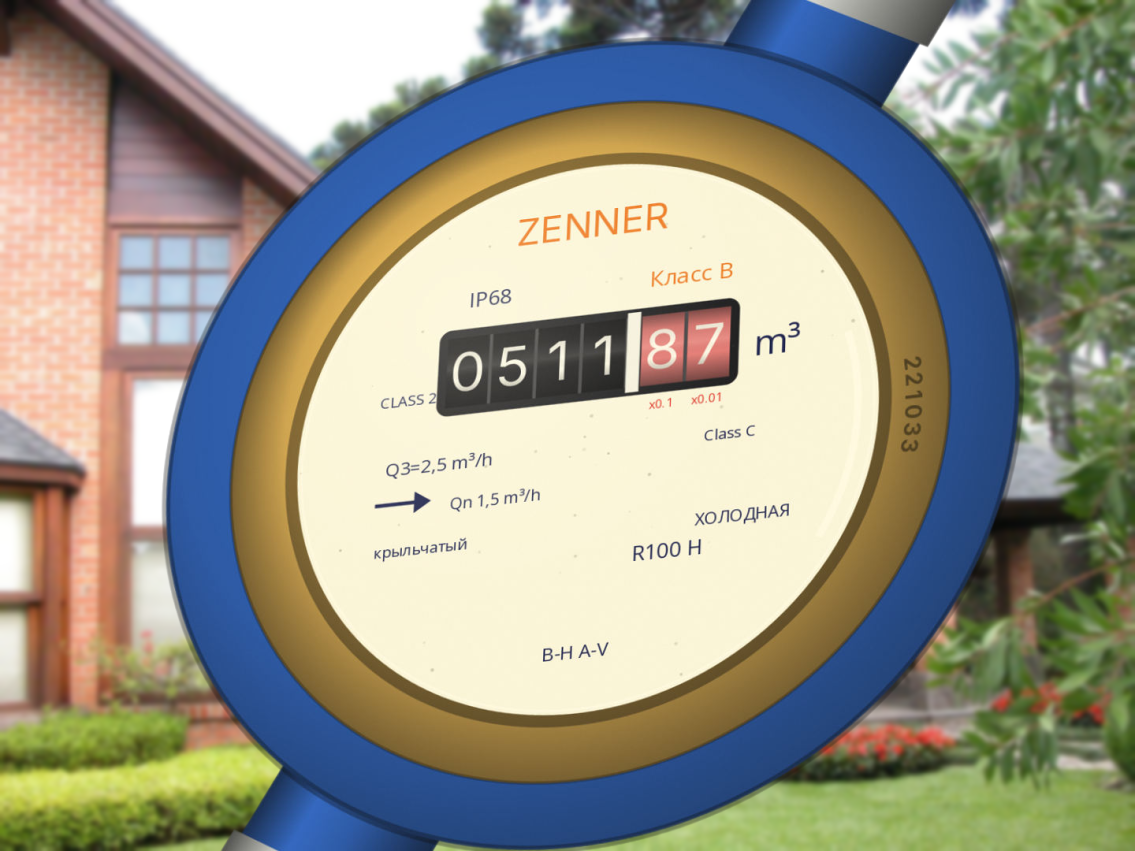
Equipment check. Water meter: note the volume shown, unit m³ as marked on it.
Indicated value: 511.87 m³
